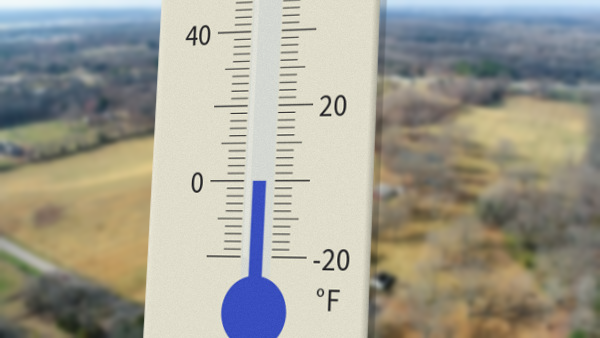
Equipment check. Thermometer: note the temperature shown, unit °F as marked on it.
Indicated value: 0 °F
